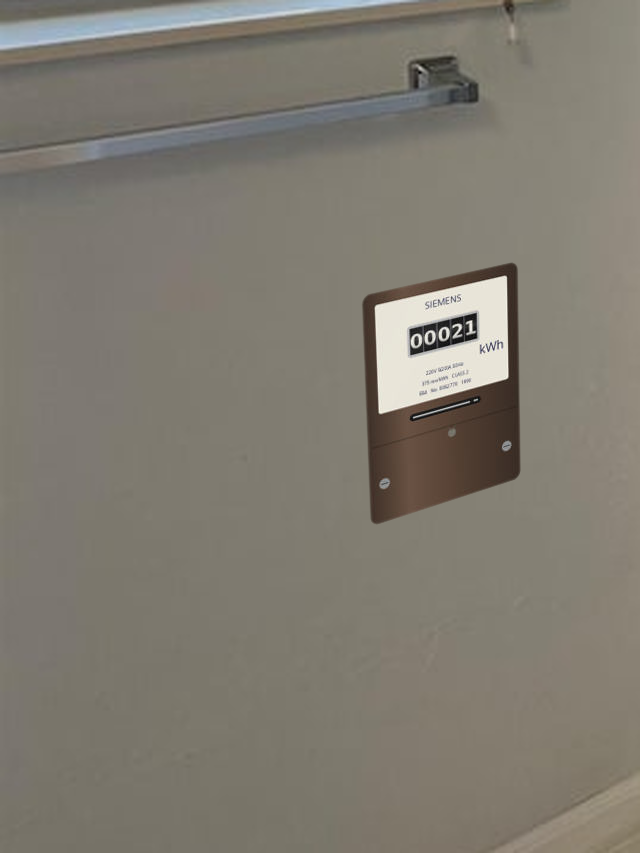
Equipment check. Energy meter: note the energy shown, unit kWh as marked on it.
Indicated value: 21 kWh
